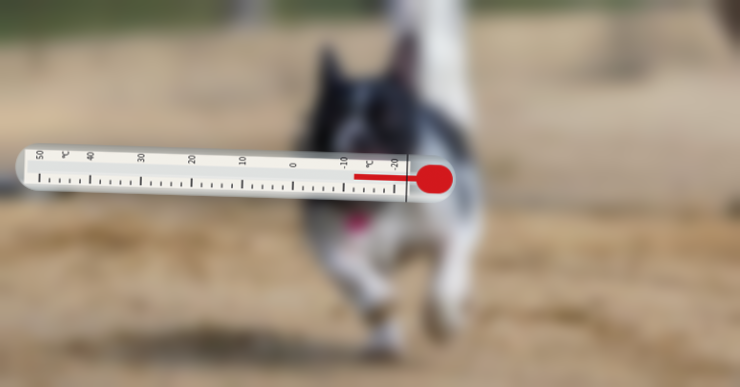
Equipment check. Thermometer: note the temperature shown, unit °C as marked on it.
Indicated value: -12 °C
